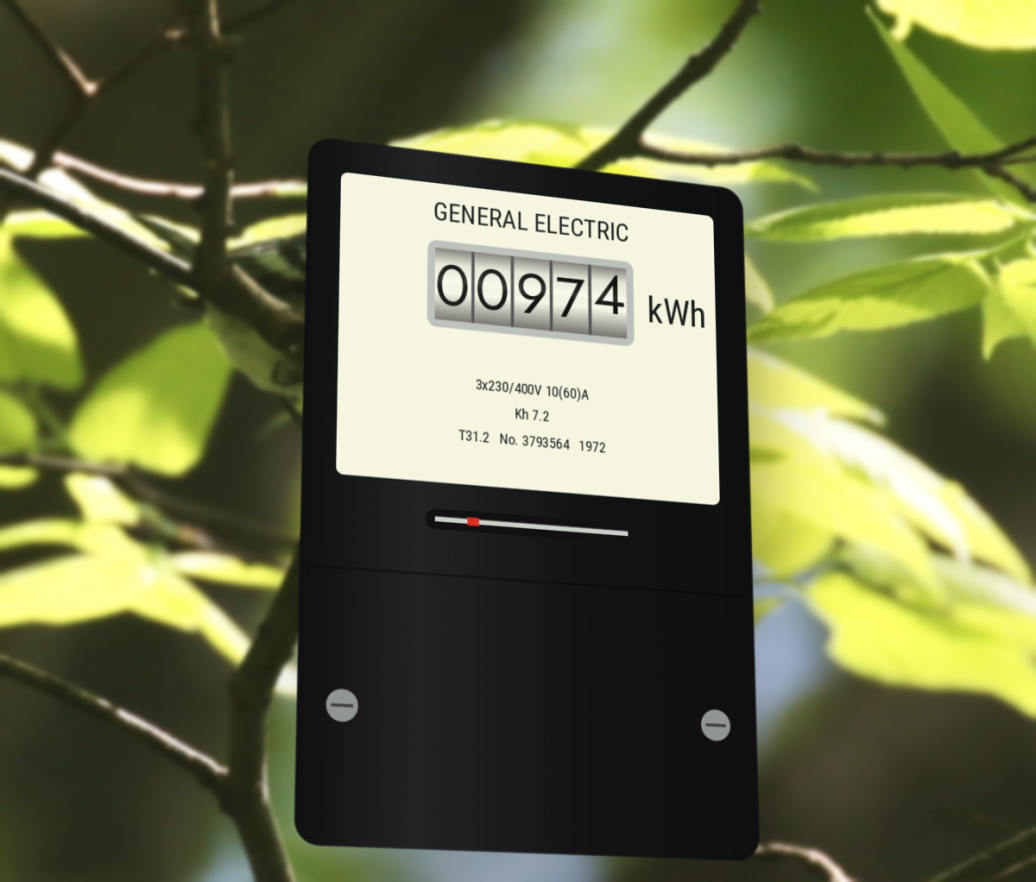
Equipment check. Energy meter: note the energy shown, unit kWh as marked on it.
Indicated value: 974 kWh
